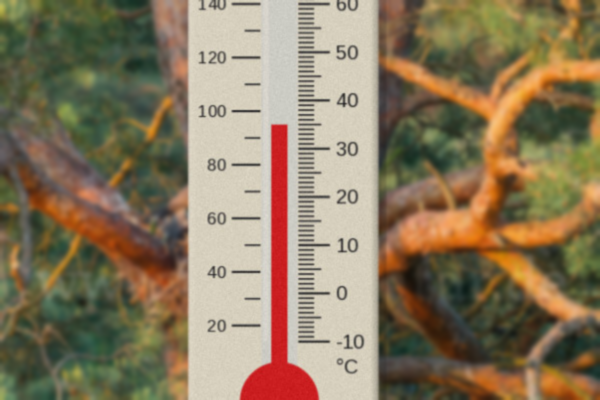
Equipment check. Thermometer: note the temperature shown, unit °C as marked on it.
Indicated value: 35 °C
